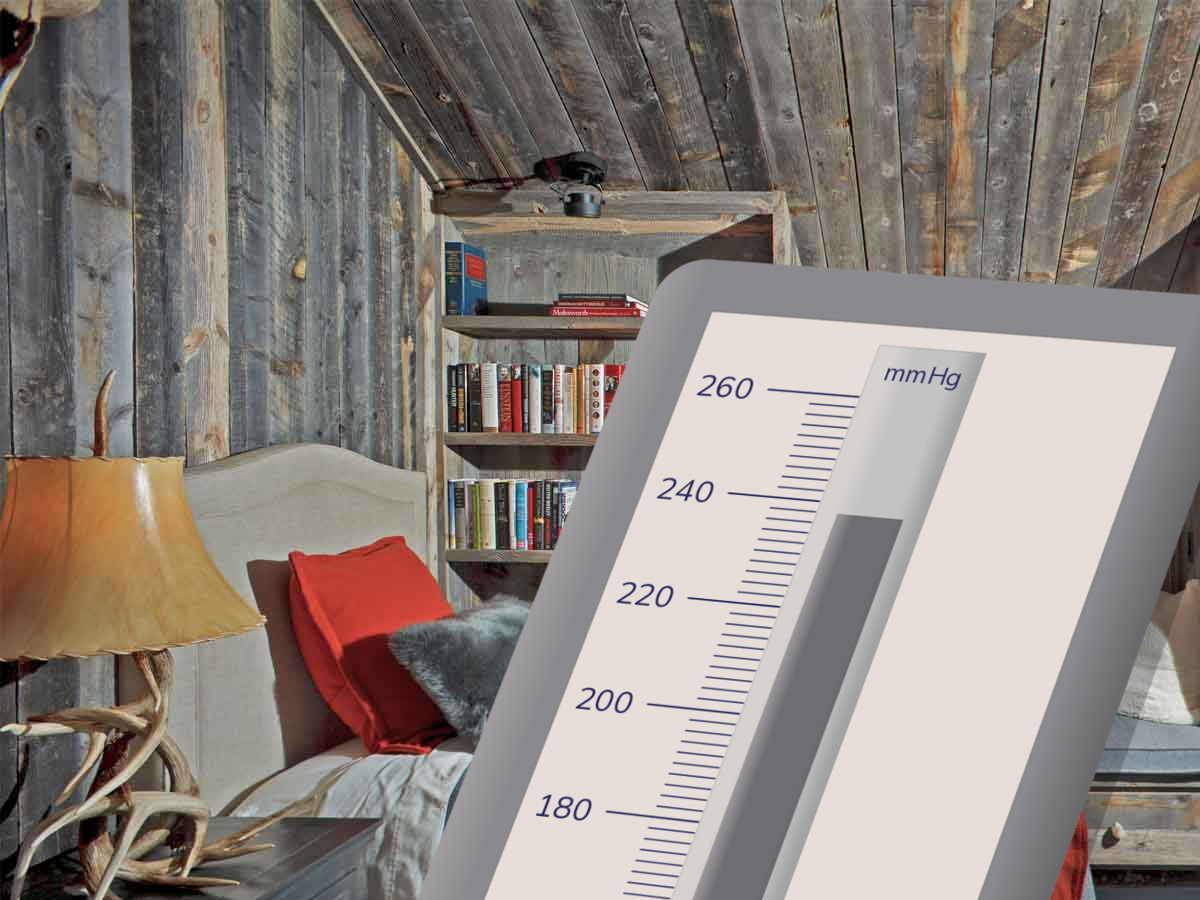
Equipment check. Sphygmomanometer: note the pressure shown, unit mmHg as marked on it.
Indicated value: 238 mmHg
